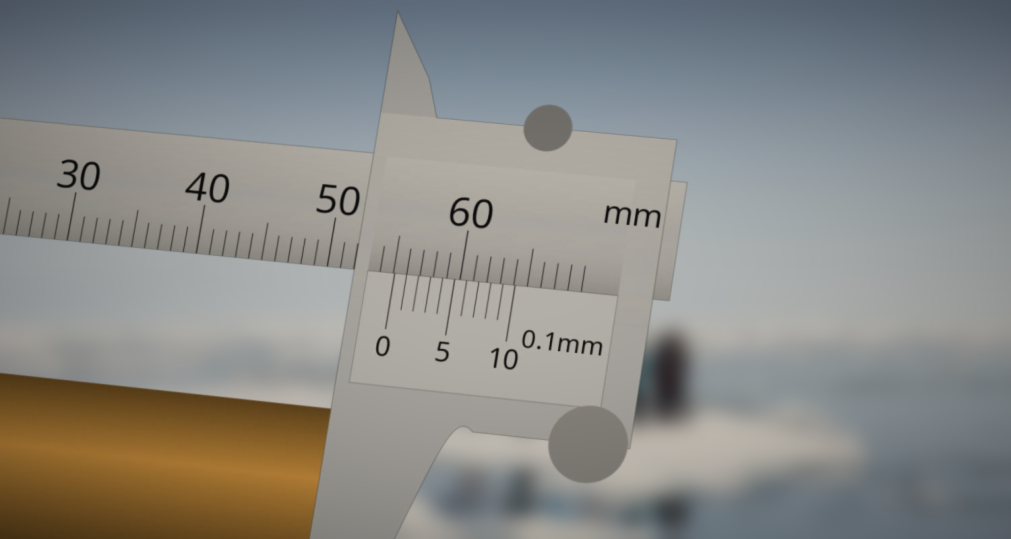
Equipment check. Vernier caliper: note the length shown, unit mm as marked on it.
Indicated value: 55.1 mm
